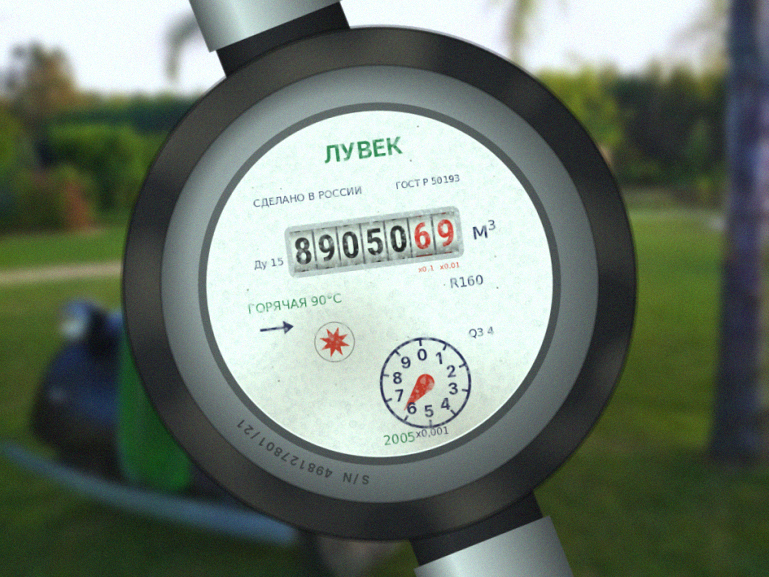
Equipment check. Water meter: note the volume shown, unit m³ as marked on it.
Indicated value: 89050.696 m³
